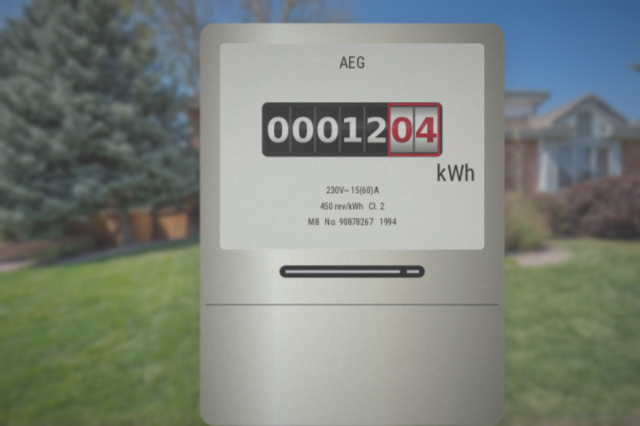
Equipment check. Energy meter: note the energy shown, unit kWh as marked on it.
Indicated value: 12.04 kWh
